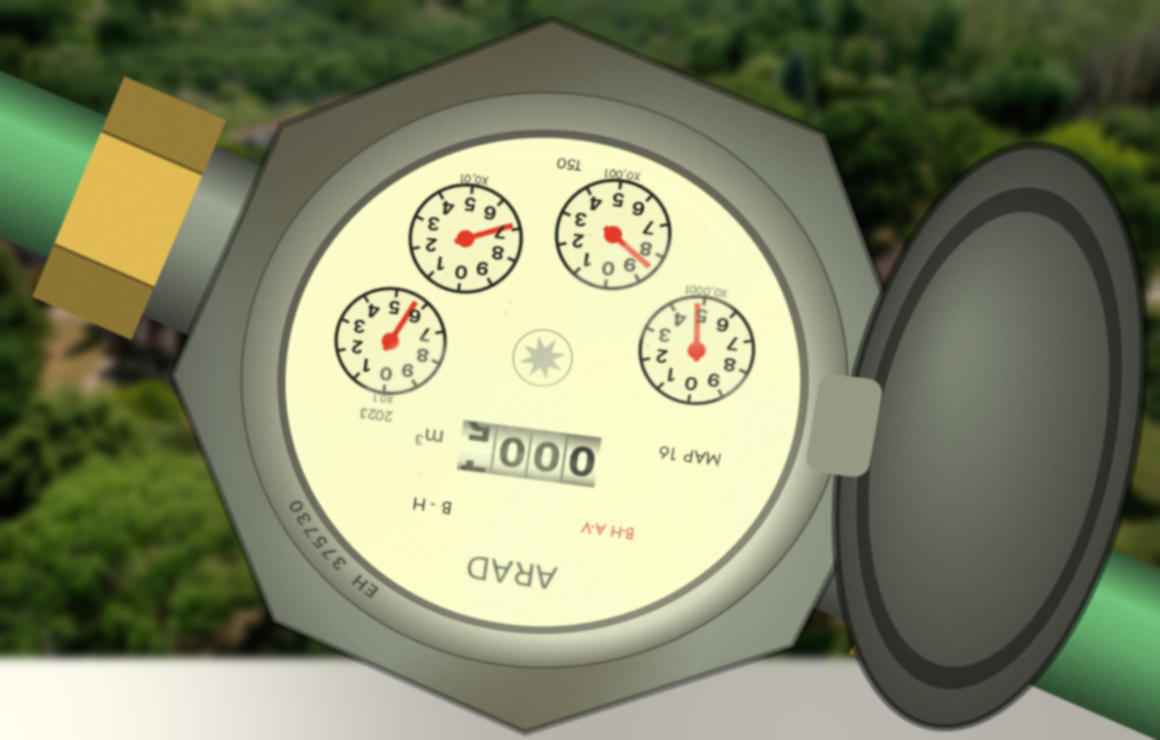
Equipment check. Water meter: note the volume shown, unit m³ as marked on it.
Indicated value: 4.5684 m³
